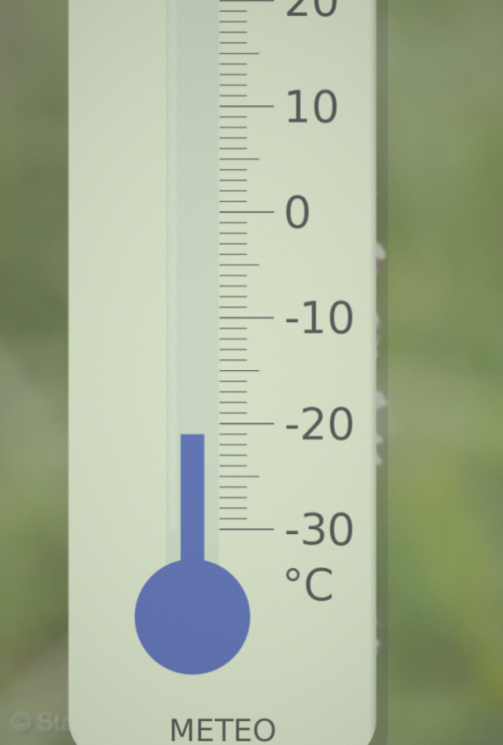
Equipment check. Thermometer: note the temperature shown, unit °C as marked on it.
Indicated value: -21 °C
